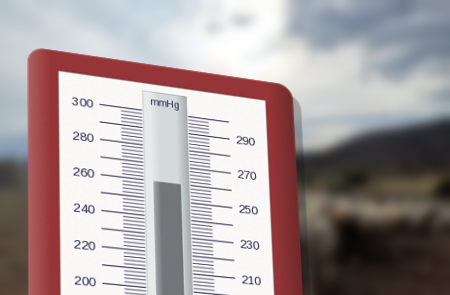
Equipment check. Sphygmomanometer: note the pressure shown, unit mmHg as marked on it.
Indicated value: 260 mmHg
